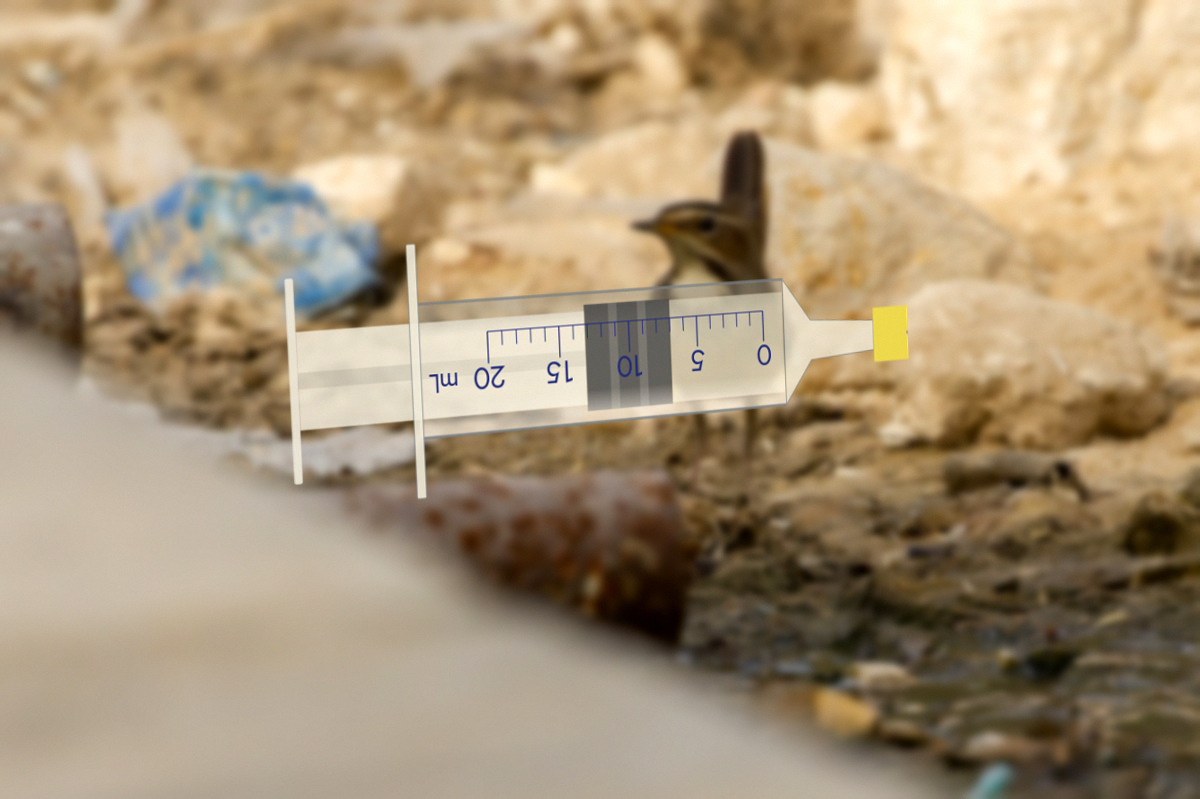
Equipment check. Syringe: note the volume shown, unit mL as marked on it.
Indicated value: 7 mL
